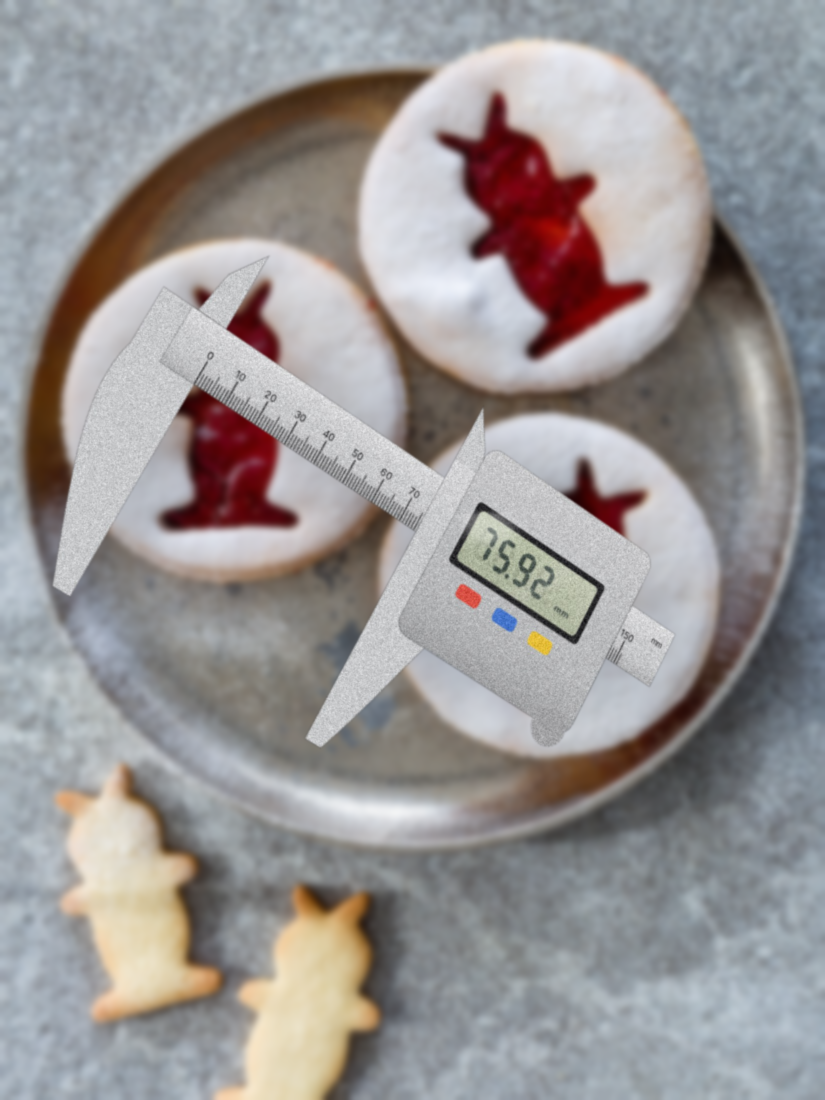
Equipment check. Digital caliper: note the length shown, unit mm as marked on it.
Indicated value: 75.92 mm
